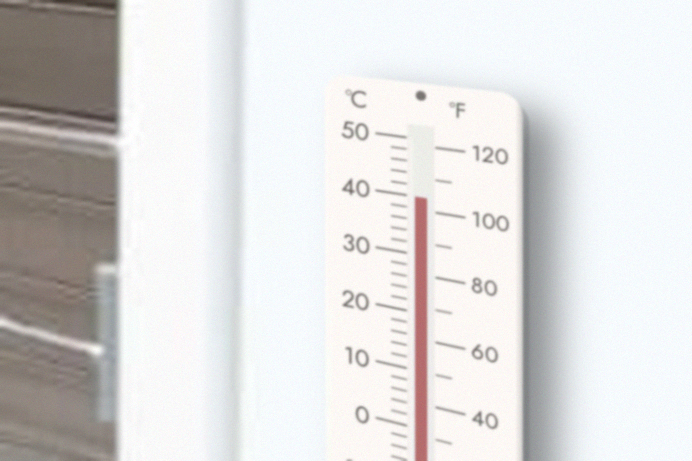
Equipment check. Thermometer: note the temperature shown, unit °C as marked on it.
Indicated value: 40 °C
